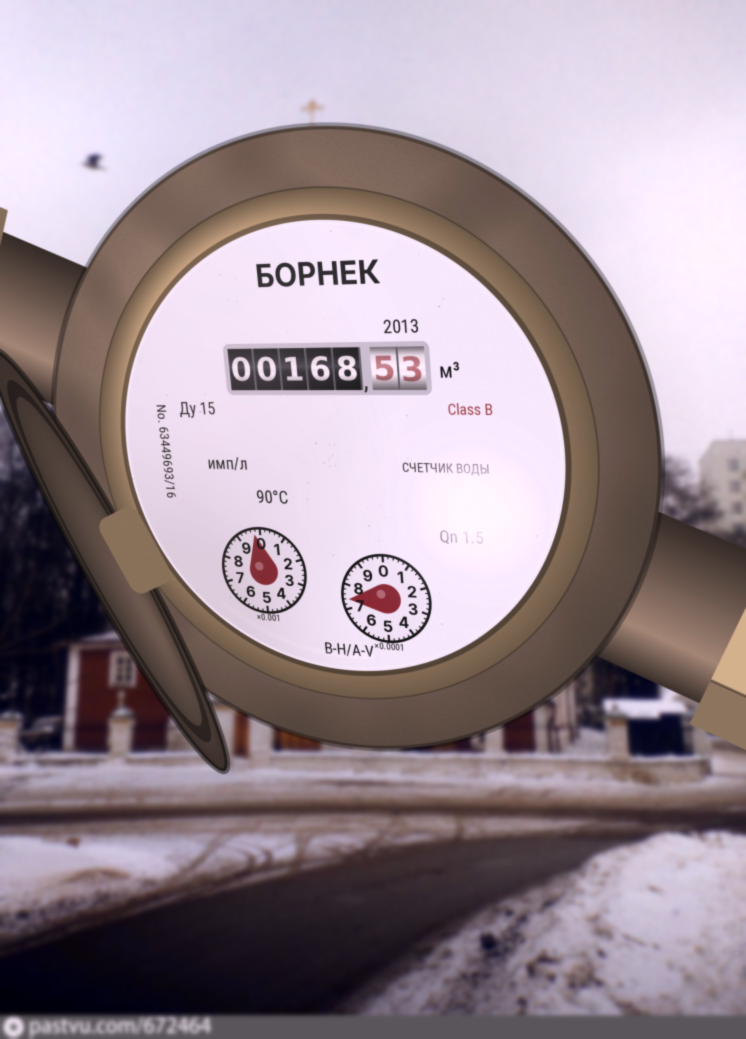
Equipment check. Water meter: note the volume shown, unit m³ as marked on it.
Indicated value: 168.5297 m³
